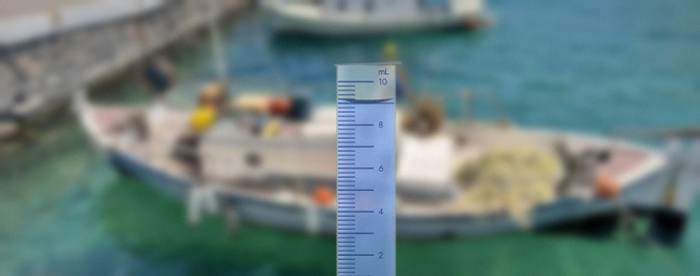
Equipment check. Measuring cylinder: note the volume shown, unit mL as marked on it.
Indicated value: 9 mL
